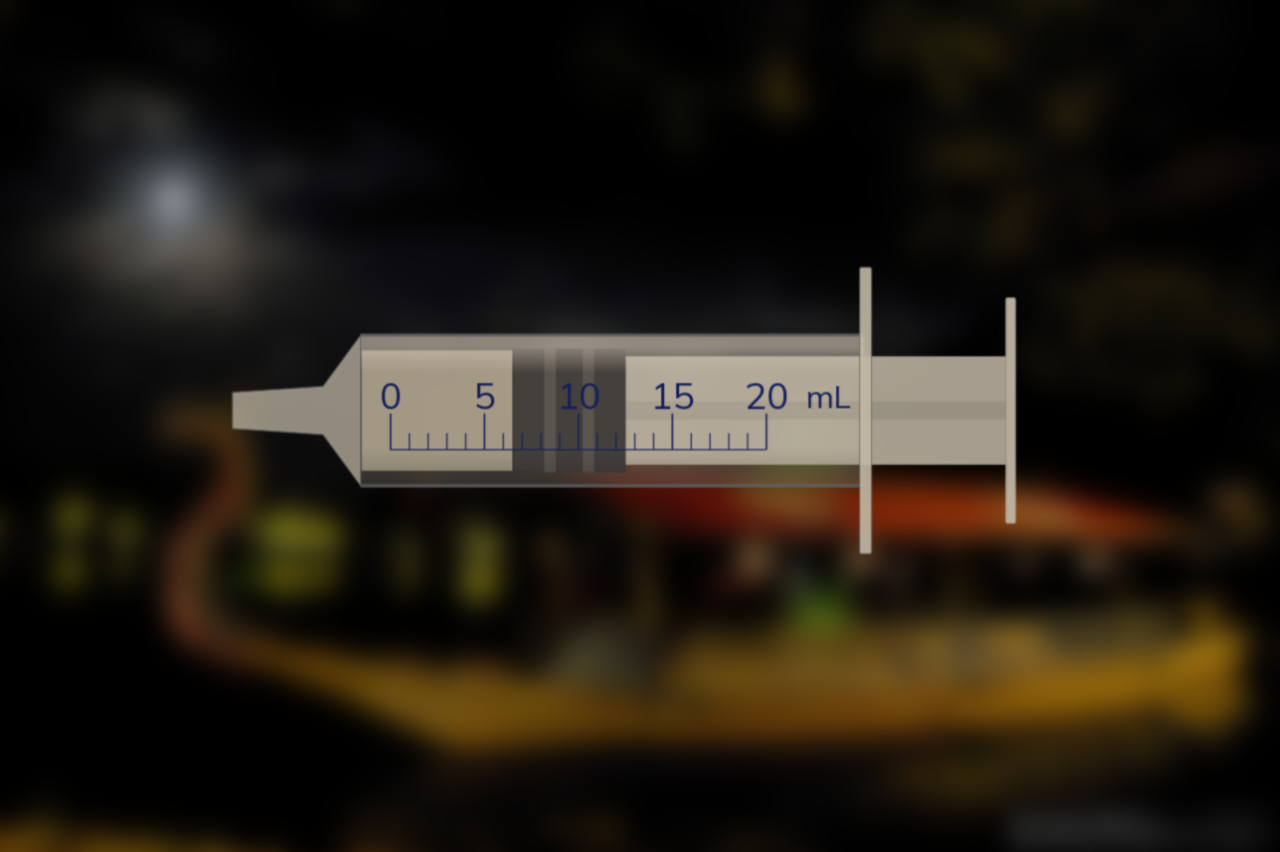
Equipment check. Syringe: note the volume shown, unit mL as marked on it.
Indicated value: 6.5 mL
